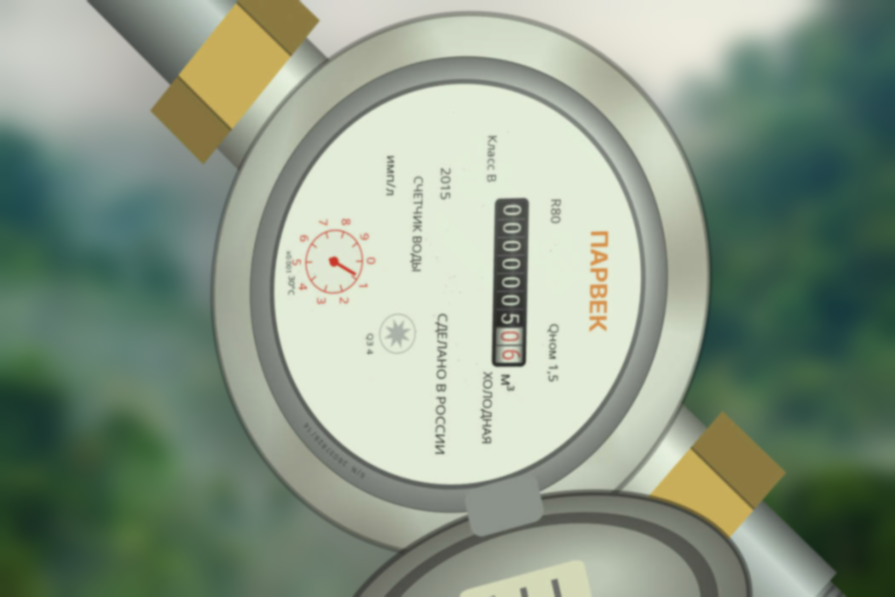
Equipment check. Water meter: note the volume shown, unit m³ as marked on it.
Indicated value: 5.060 m³
